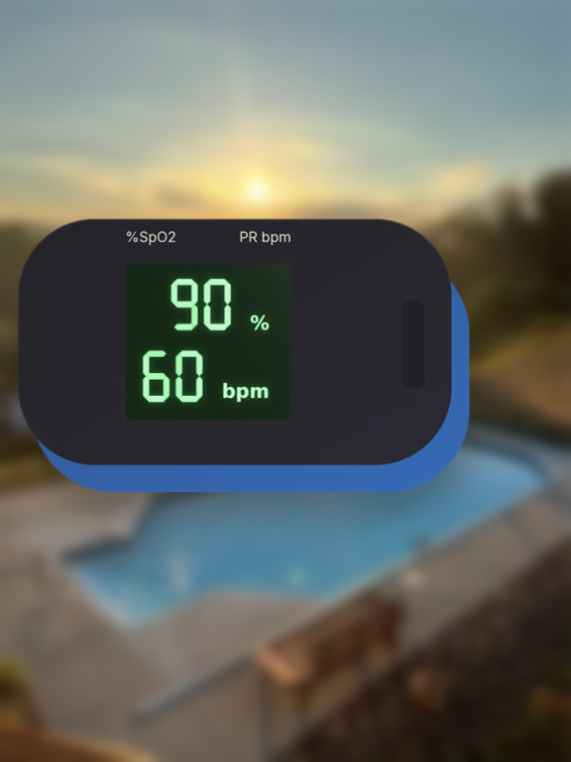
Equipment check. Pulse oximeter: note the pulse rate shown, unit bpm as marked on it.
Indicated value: 60 bpm
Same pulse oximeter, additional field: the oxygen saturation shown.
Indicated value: 90 %
